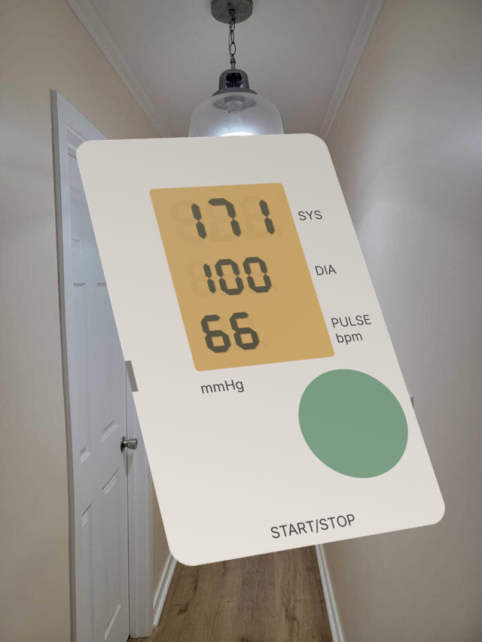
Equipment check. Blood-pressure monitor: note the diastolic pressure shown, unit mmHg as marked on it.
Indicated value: 100 mmHg
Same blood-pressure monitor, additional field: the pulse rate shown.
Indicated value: 66 bpm
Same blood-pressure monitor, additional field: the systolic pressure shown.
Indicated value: 171 mmHg
